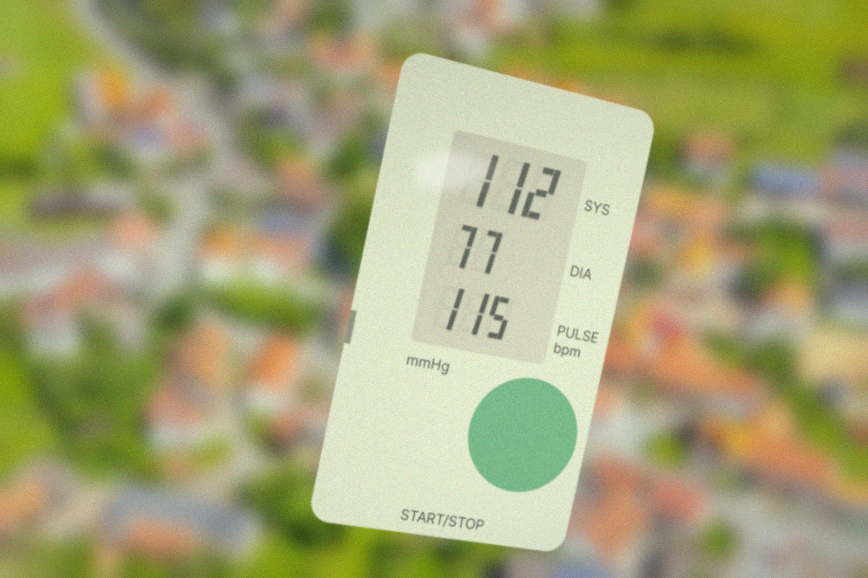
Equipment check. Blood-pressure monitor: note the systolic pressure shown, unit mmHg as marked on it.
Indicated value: 112 mmHg
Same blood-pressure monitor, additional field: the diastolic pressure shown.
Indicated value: 77 mmHg
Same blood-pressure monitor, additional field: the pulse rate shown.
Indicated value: 115 bpm
